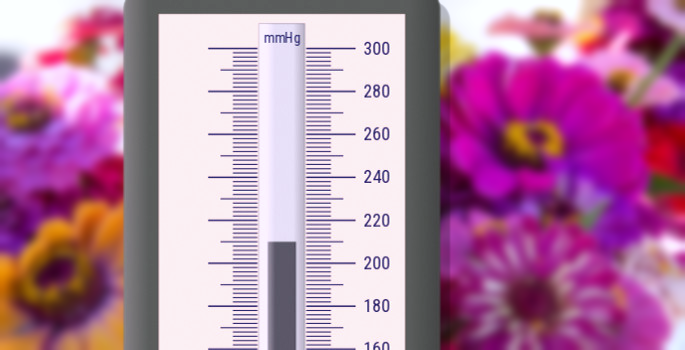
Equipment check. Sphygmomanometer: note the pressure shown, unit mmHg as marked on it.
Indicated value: 210 mmHg
